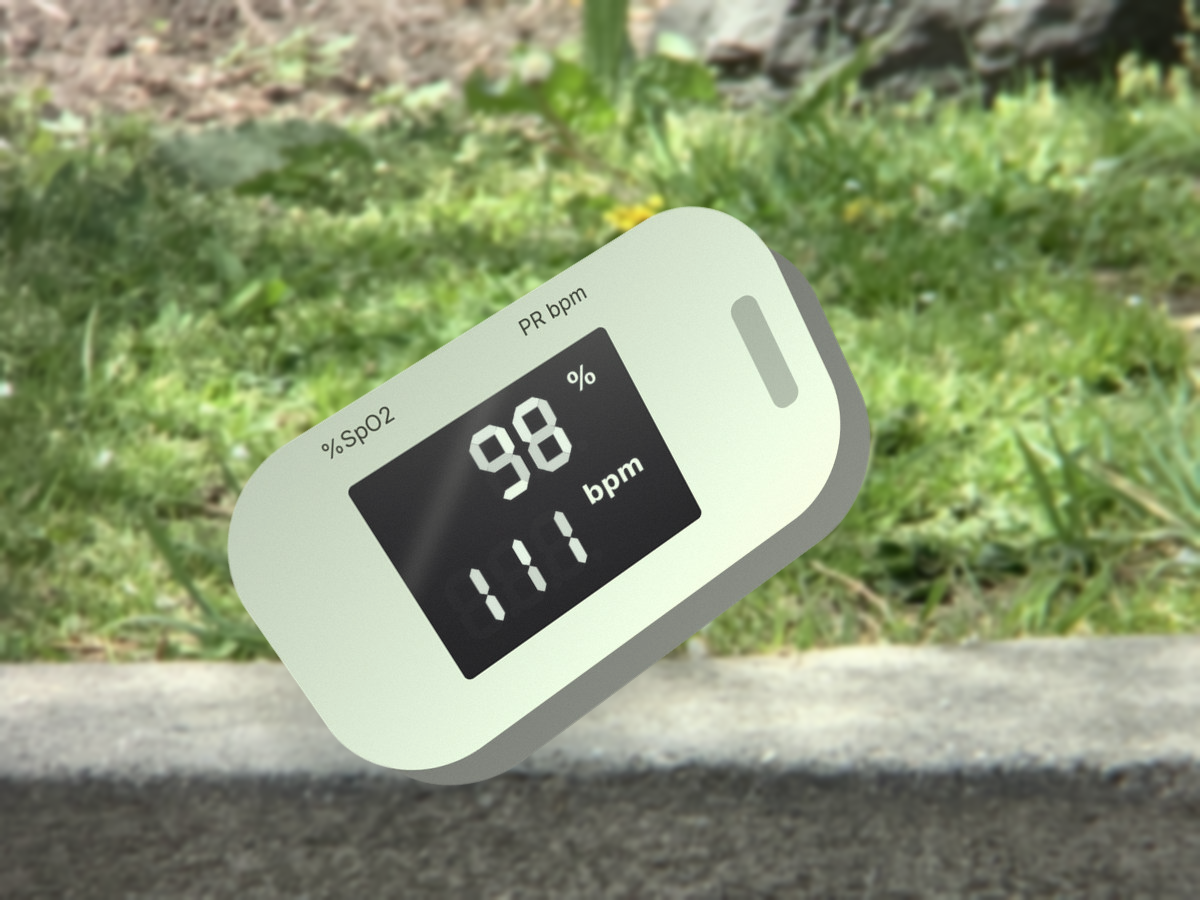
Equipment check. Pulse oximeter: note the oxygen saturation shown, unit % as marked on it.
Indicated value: 98 %
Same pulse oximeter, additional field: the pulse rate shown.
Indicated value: 111 bpm
